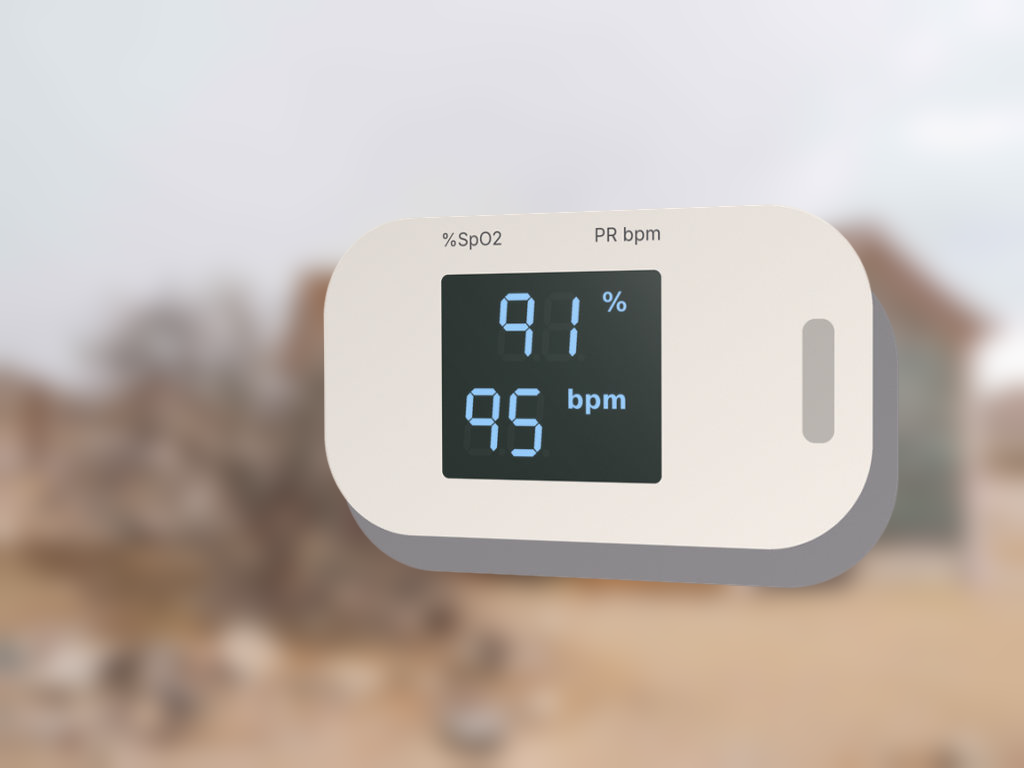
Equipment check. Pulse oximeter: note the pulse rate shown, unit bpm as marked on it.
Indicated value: 95 bpm
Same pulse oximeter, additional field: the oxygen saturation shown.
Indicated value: 91 %
